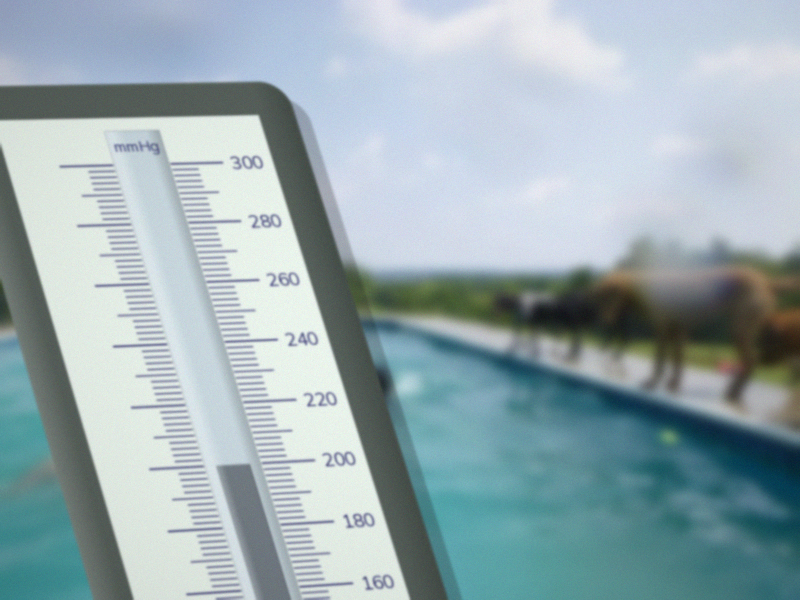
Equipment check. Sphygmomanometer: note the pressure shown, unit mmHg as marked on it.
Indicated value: 200 mmHg
